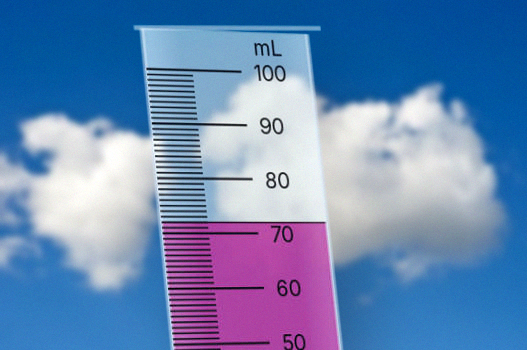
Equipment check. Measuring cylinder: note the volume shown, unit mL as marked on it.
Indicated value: 72 mL
